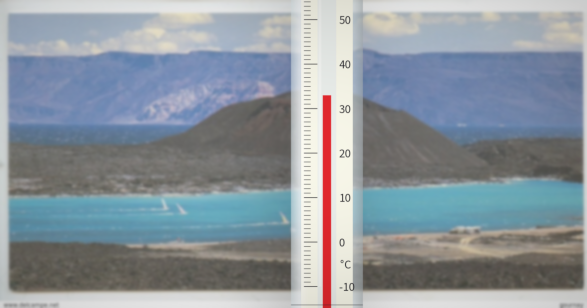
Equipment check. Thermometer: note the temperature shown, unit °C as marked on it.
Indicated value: 33 °C
